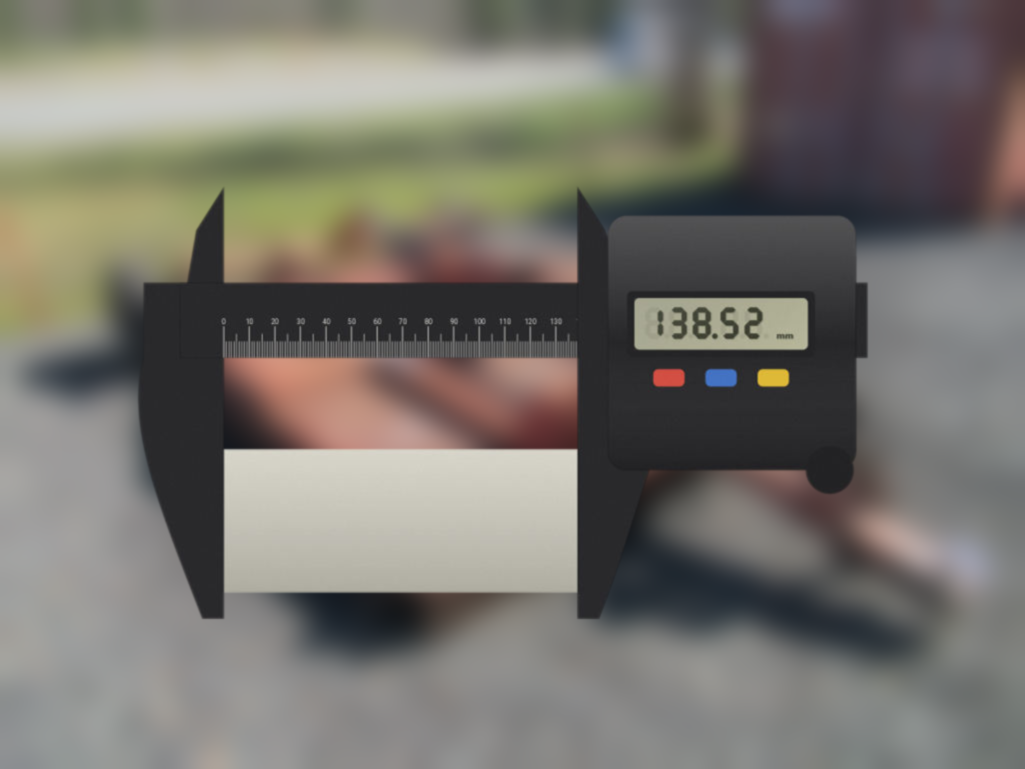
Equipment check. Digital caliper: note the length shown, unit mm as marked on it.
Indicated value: 138.52 mm
